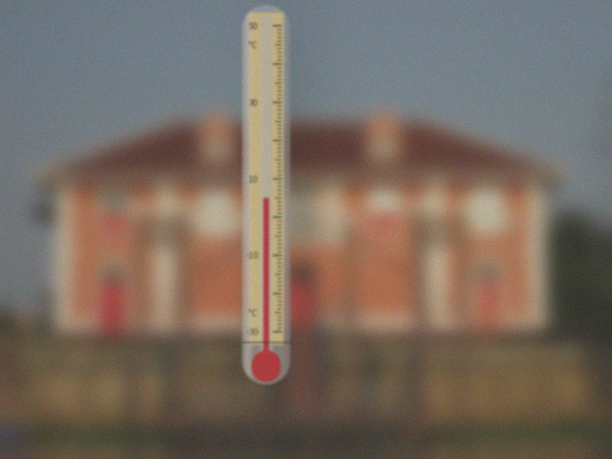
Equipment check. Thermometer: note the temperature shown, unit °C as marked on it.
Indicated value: 5 °C
